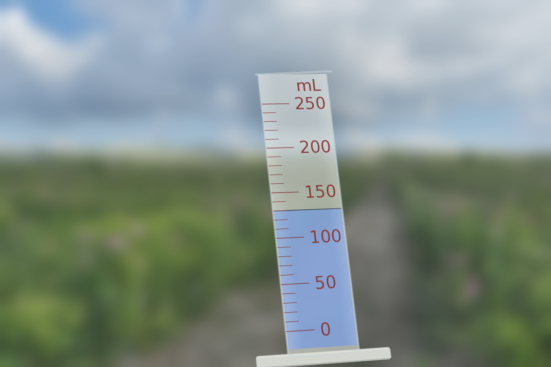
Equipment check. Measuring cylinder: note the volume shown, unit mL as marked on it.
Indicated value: 130 mL
